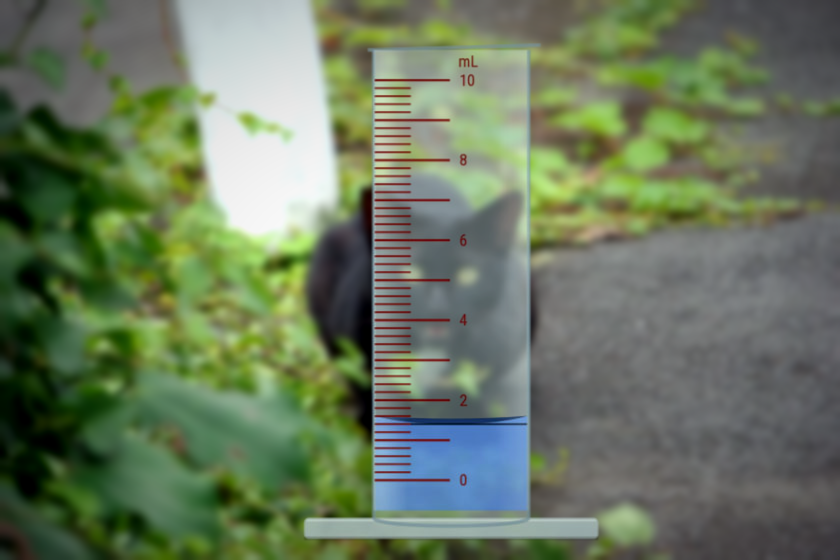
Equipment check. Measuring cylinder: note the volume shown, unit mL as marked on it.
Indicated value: 1.4 mL
